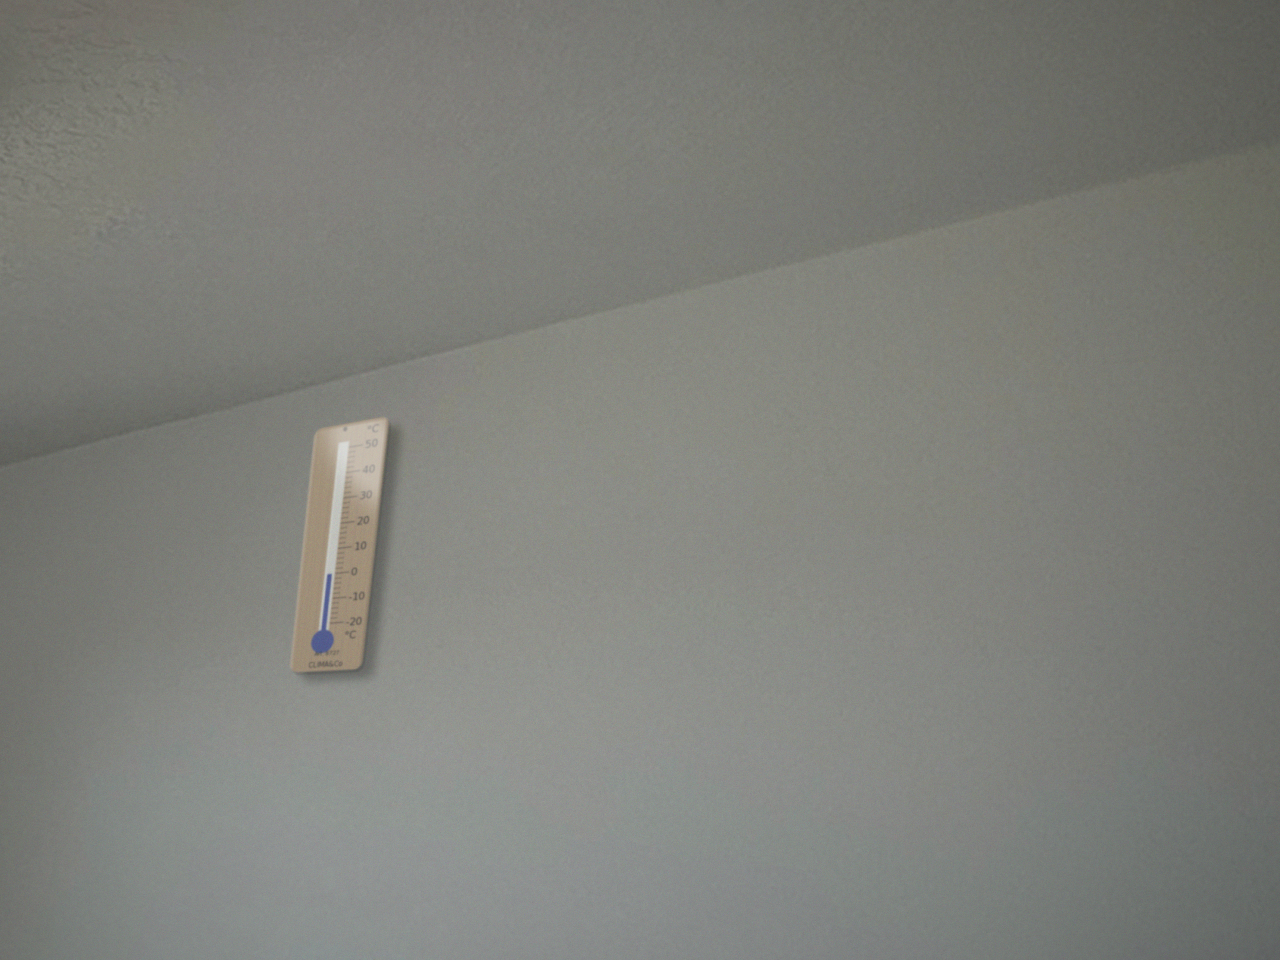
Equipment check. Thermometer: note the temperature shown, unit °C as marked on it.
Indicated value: 0 °C
